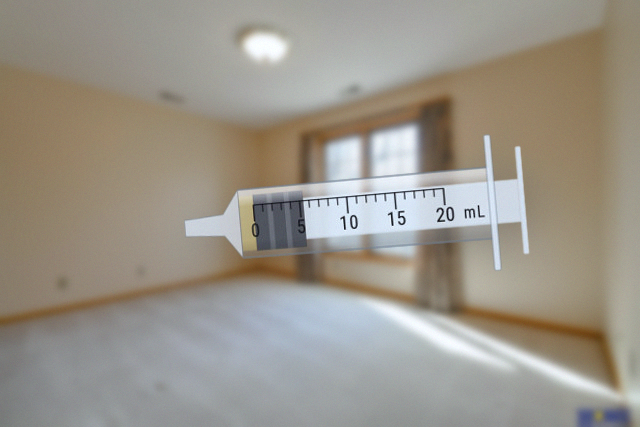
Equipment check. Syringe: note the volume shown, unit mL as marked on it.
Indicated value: 0 mL
